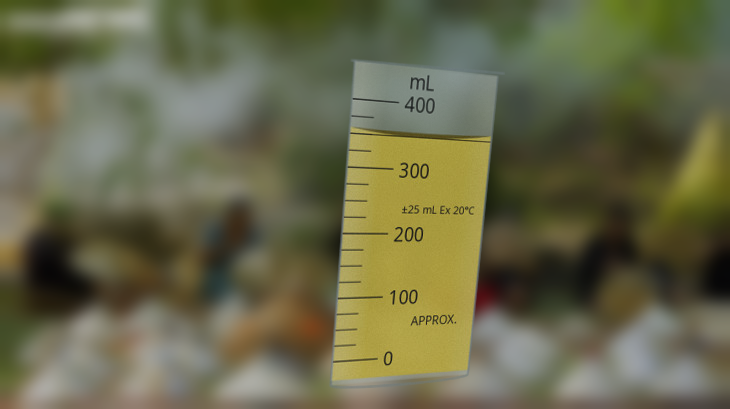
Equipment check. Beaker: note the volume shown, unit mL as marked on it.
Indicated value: 350 mL
